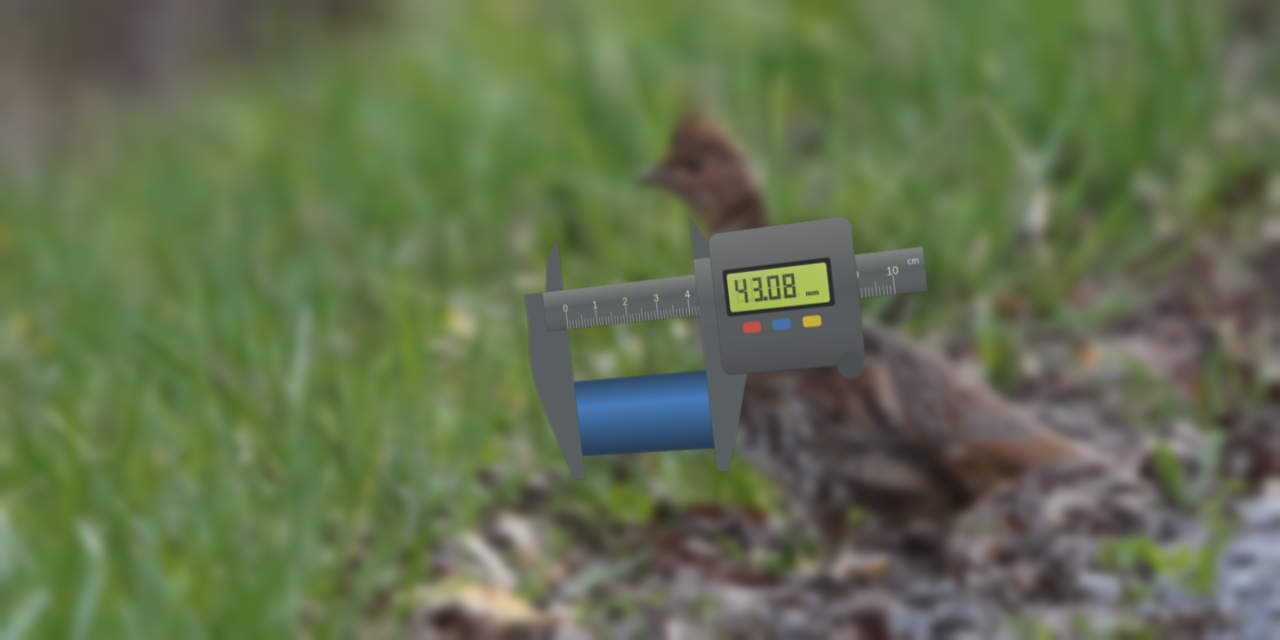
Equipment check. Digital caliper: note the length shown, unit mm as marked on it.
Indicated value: 43.08 mm
